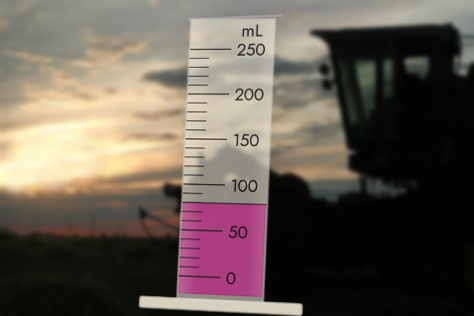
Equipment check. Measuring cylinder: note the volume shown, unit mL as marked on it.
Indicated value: 80 mL
